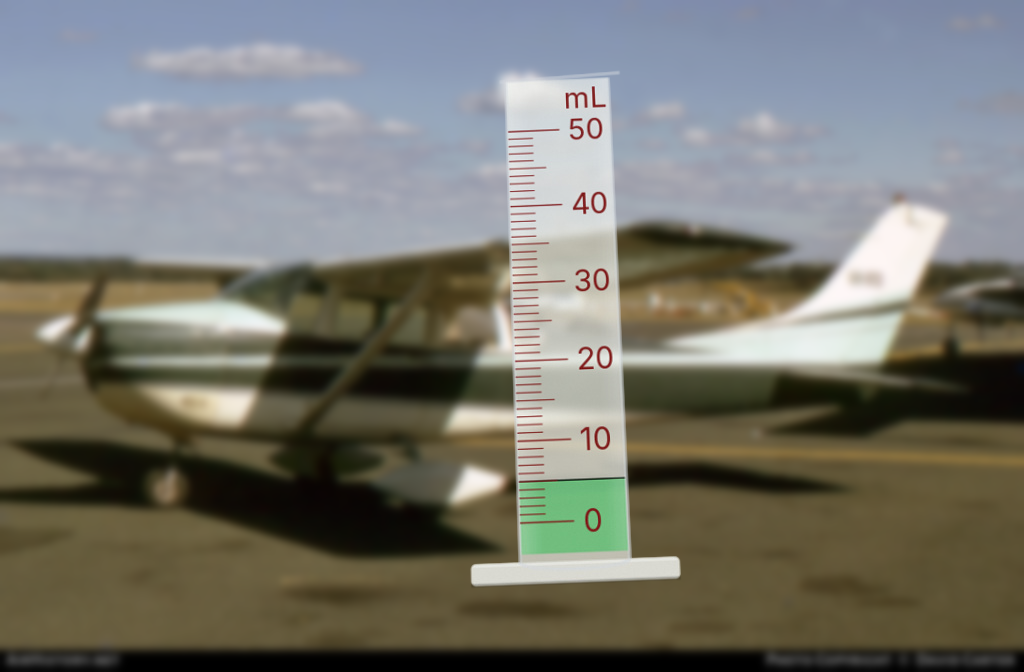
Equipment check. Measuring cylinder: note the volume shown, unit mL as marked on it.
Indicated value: 5 mL
